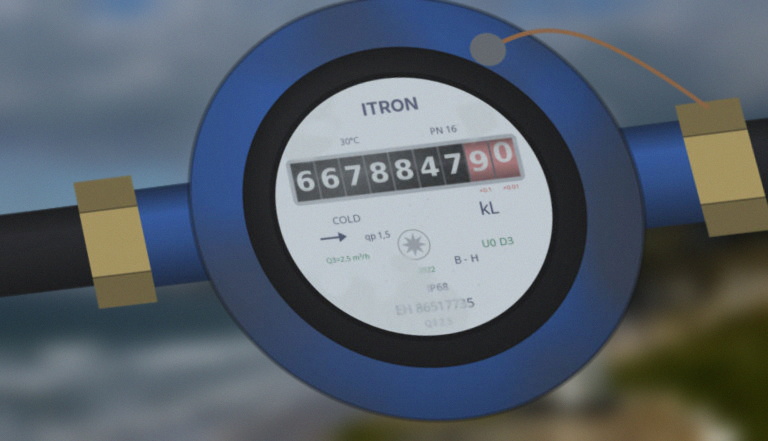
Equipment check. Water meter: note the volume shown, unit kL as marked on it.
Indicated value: 6678847.90 kL
